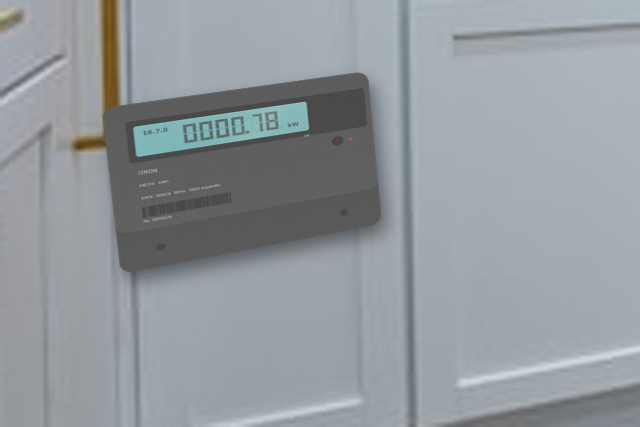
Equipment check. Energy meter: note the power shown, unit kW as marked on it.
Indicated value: 0.78 kW
